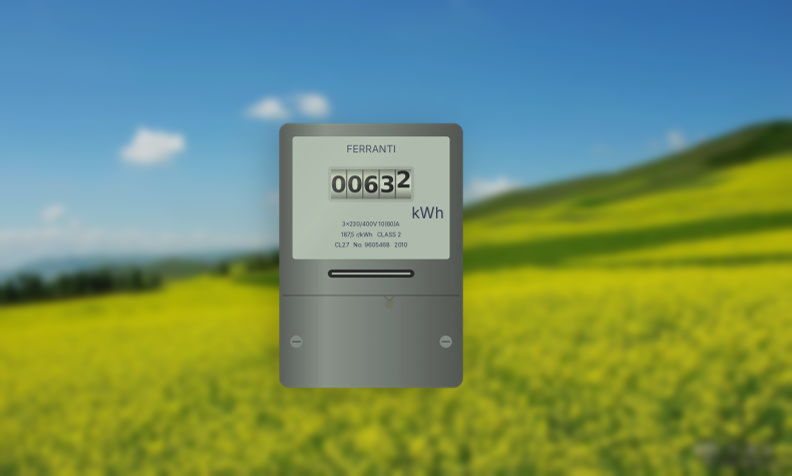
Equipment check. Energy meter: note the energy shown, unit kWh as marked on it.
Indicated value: 632 kWh
